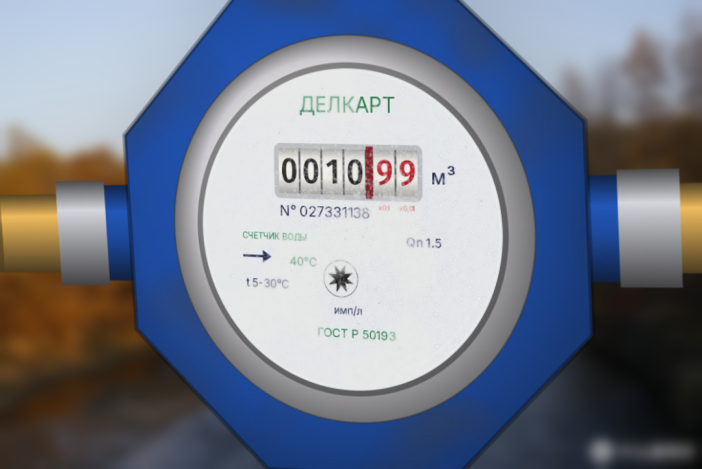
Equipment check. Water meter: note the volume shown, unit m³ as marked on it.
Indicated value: 10.99 m³
